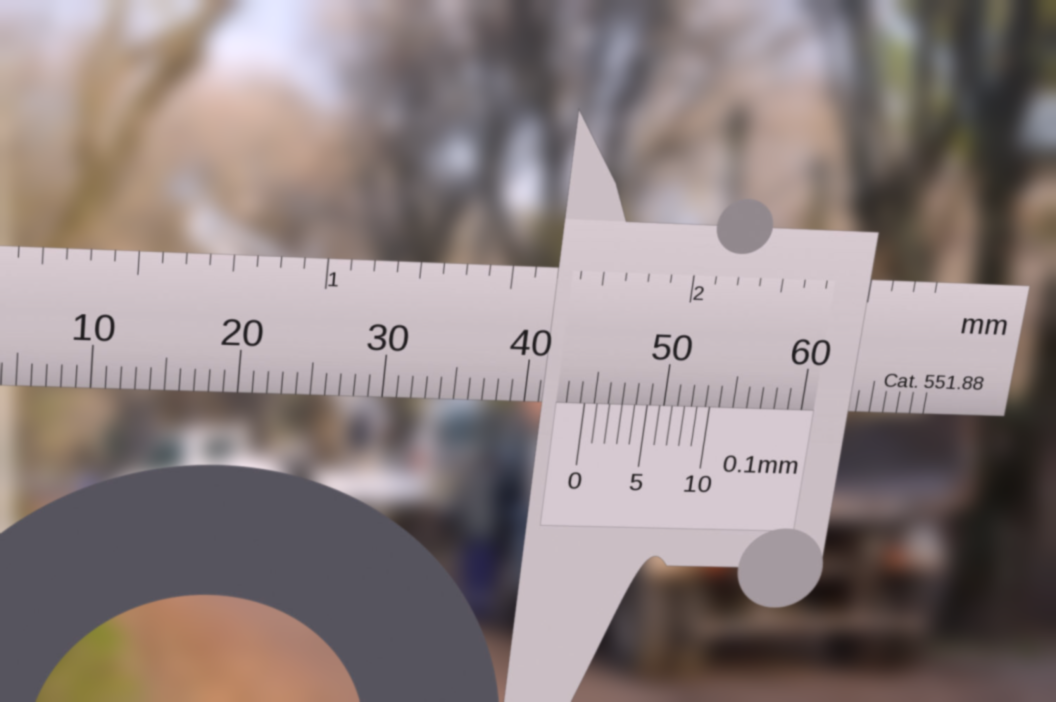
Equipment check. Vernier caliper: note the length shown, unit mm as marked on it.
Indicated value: 44.3 mm
